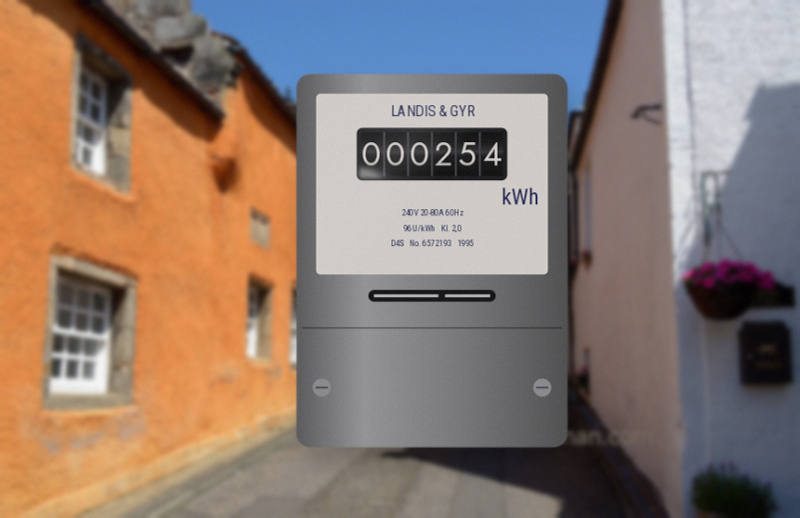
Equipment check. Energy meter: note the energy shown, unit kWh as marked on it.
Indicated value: 254 kWh
